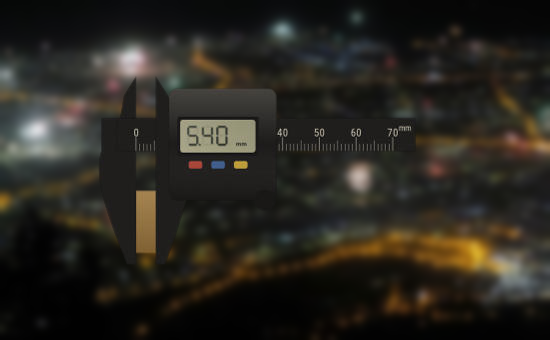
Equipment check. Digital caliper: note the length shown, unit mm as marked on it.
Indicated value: 5.40 mm
